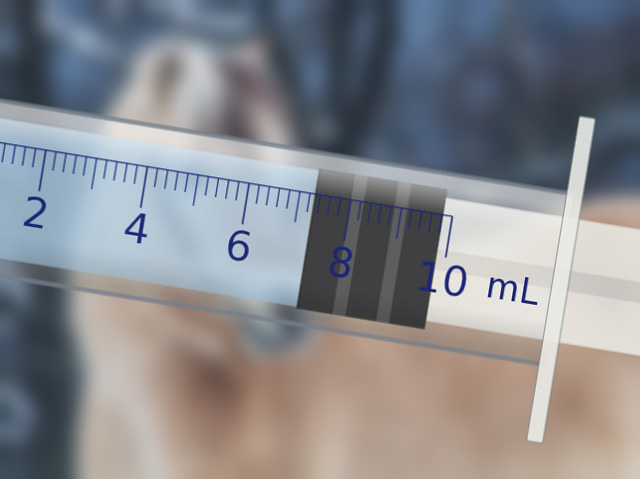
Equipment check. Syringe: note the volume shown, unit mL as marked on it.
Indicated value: 7.3 mL
